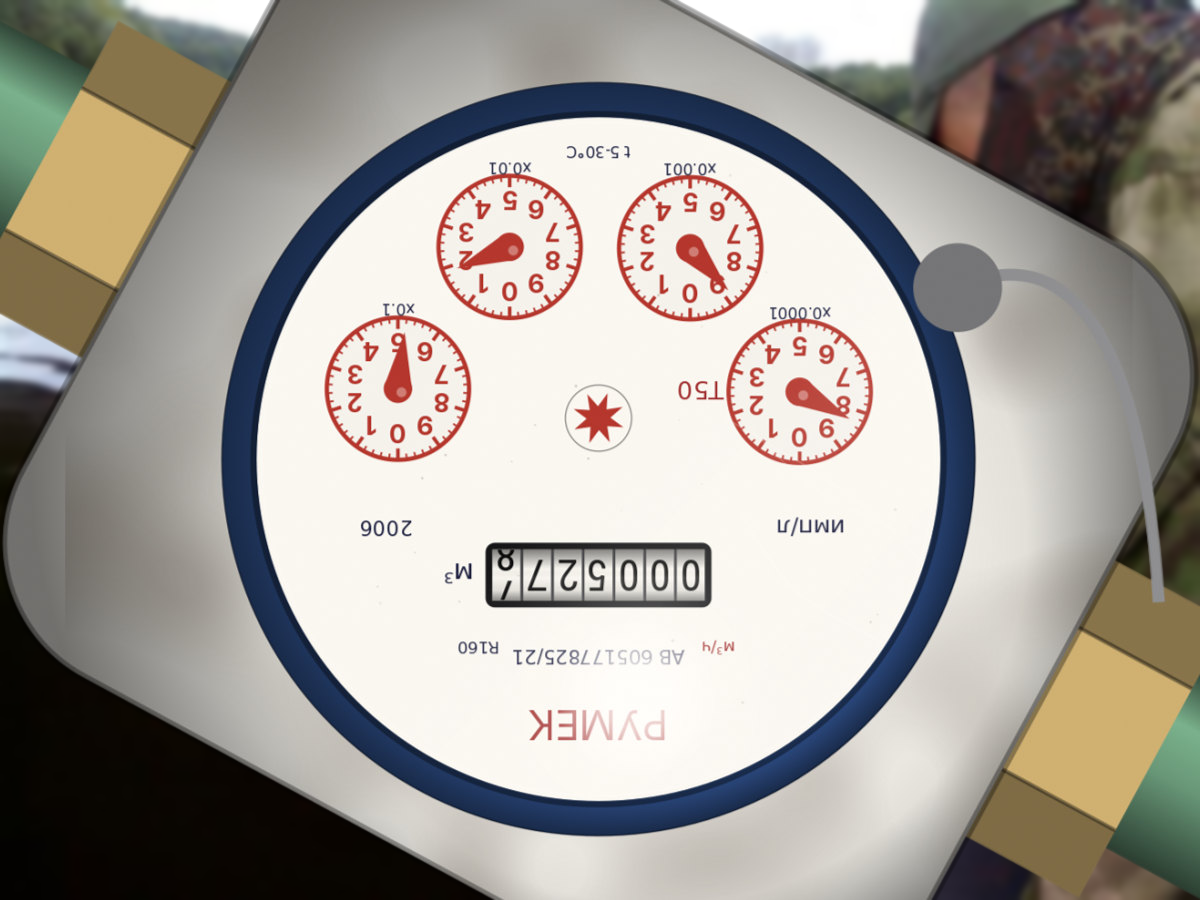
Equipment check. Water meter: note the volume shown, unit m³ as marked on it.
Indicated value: 5277.5188 m³
